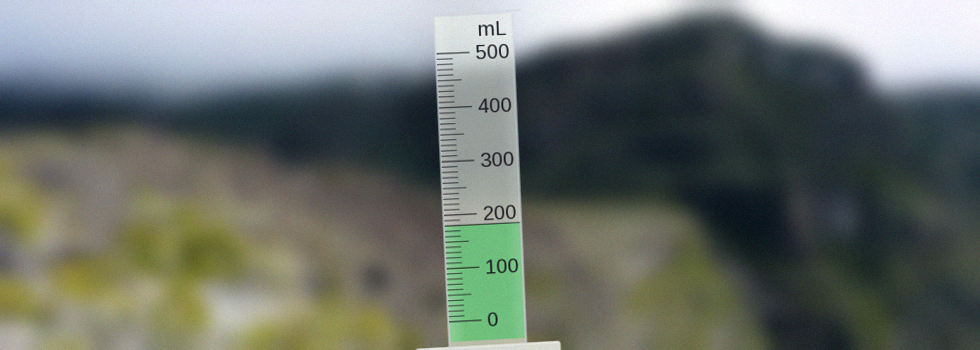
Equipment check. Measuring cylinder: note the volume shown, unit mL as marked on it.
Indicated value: 180 mL
